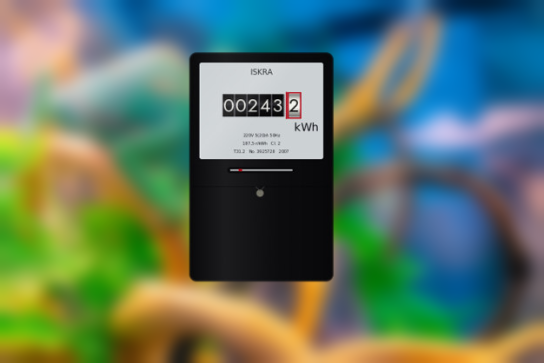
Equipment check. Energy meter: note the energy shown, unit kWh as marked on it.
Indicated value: 243.2 kWh
